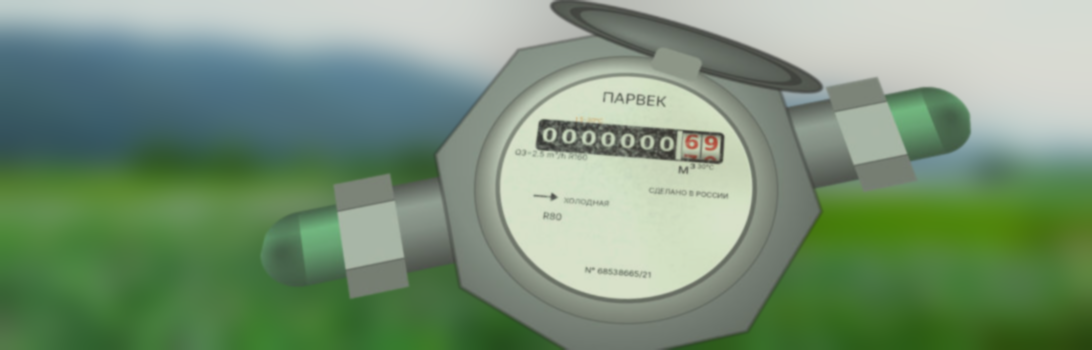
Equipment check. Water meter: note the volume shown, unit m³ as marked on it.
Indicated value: 0.69 m³
